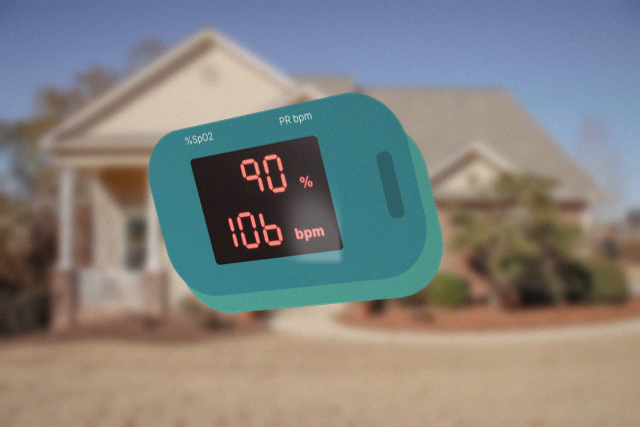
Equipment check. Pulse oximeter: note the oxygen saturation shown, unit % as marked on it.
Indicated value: 90 %
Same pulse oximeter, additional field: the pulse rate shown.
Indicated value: 106 bpm
